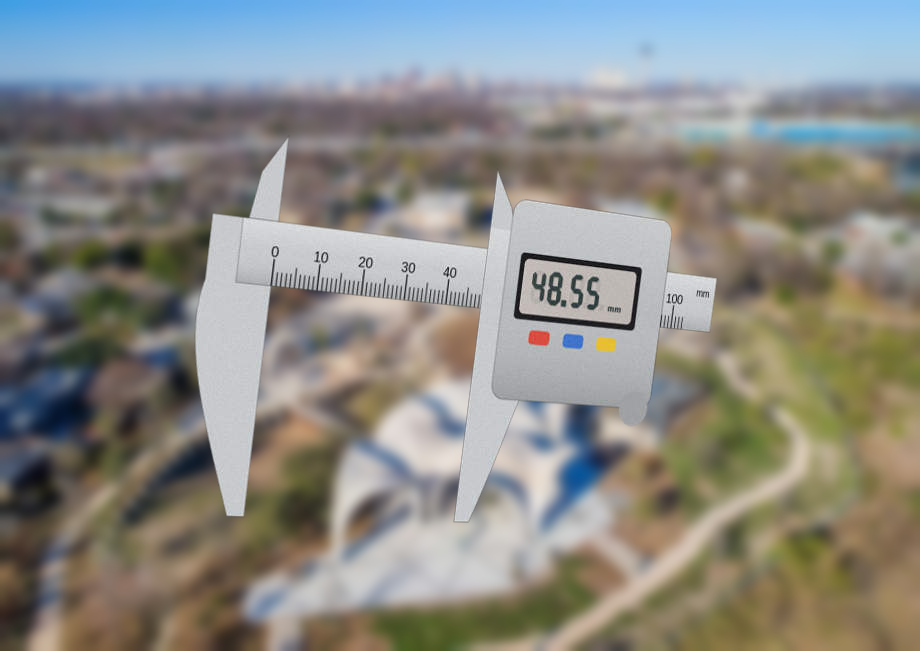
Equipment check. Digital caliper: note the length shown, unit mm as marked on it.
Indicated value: 48.55 mm
